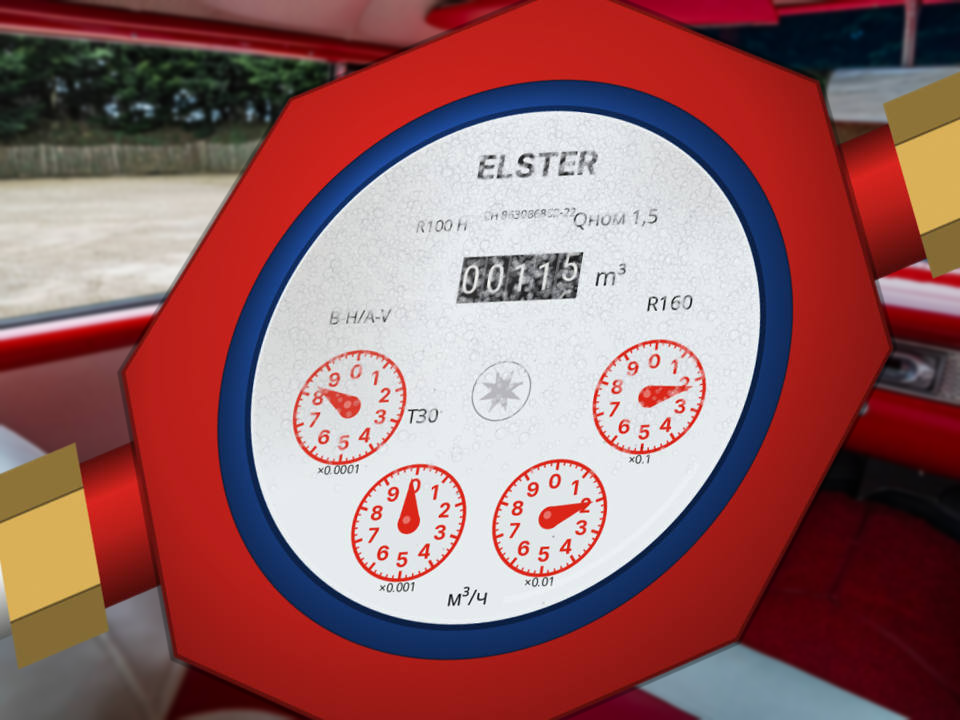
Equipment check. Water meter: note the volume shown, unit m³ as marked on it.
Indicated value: 115.2198 m³
